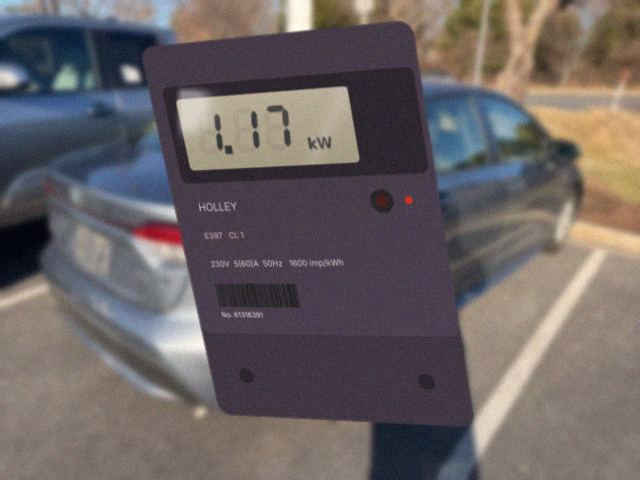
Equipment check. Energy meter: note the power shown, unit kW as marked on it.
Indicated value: 1.17 kW
